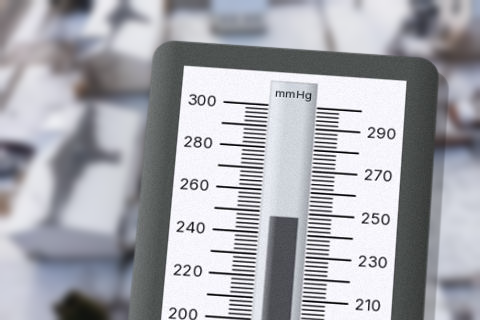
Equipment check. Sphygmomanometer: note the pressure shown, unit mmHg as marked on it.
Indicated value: 248 mmHg
